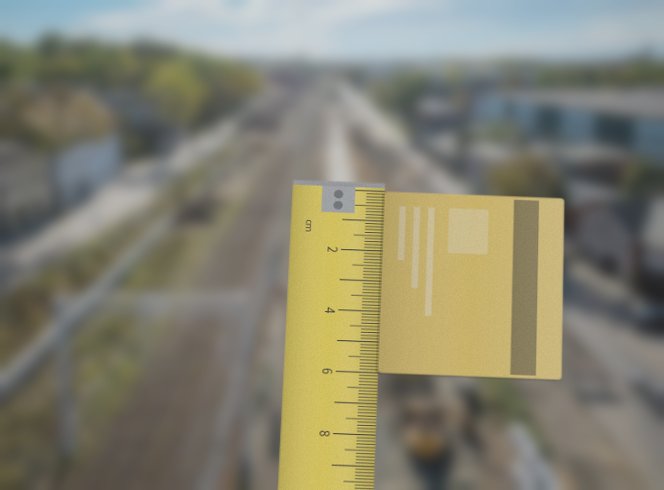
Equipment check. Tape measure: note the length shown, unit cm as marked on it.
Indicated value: 6 cm
